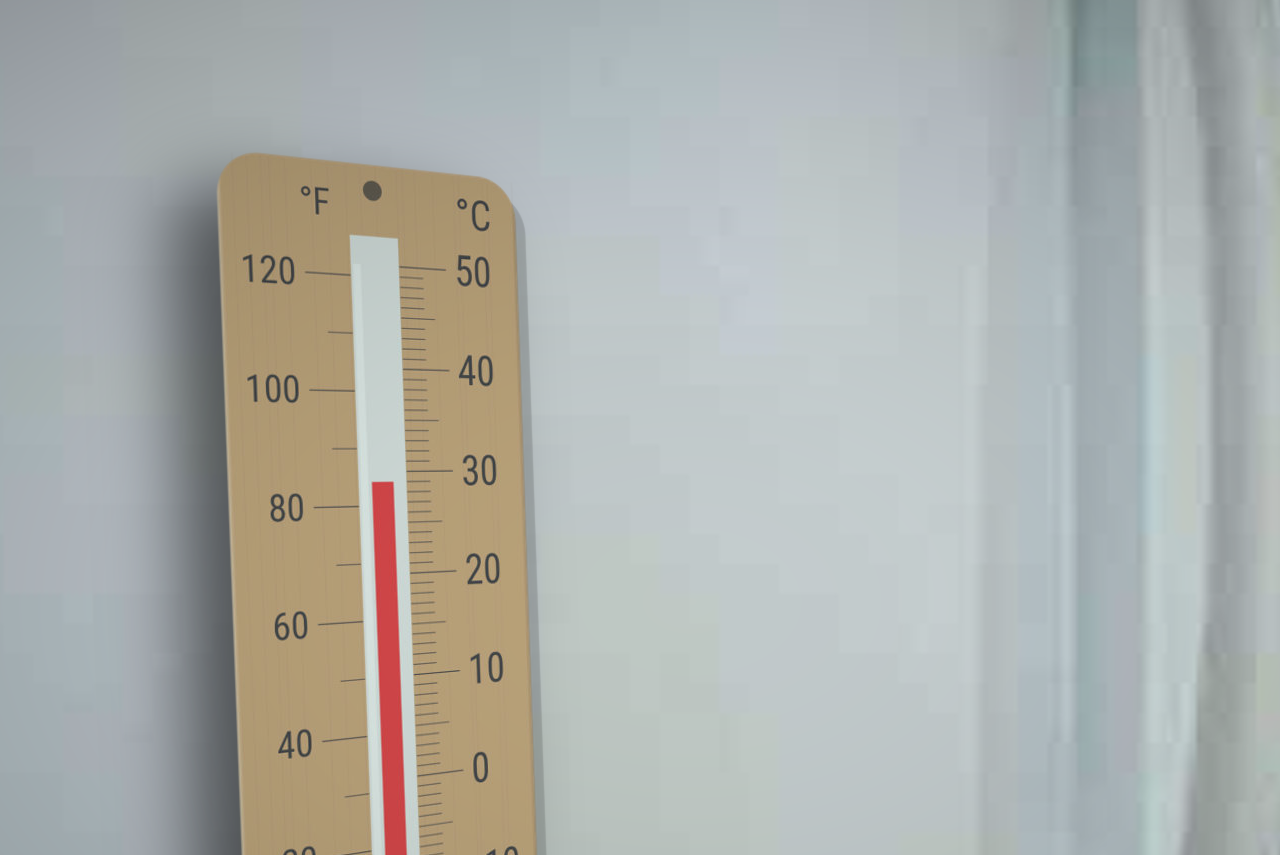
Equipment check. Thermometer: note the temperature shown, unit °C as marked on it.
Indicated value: 29 °C
